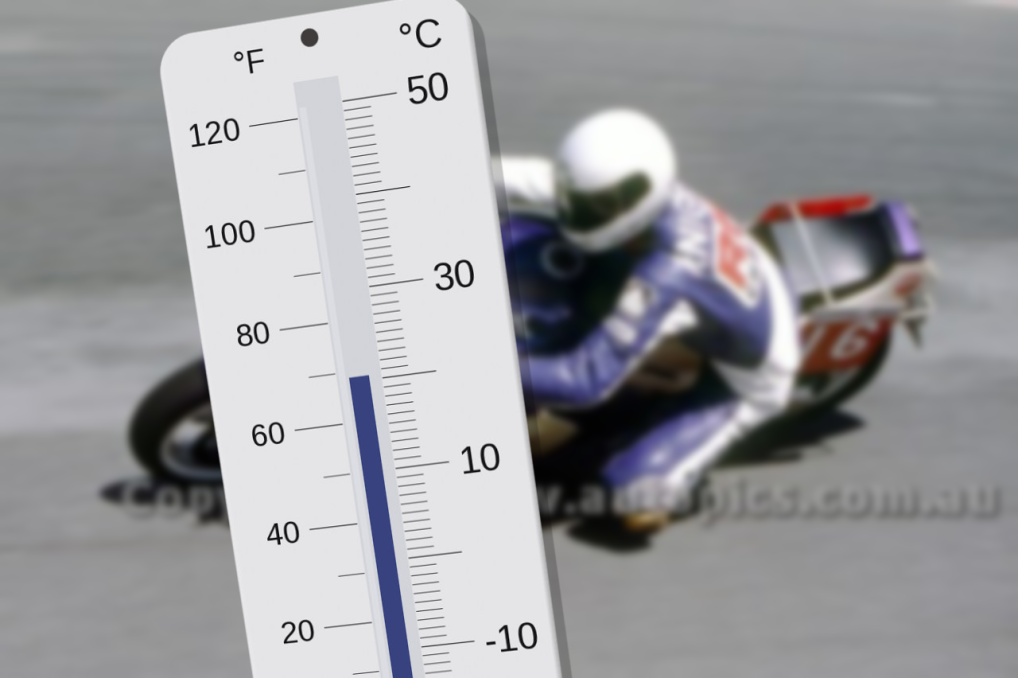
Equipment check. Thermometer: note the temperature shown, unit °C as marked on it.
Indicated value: 20.5 °C
